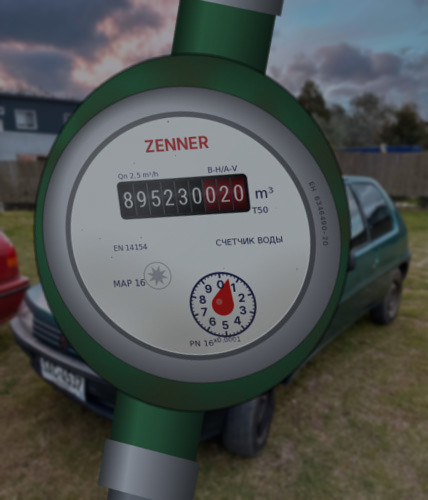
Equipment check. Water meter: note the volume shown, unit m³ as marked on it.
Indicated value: 895230.0200 m³
